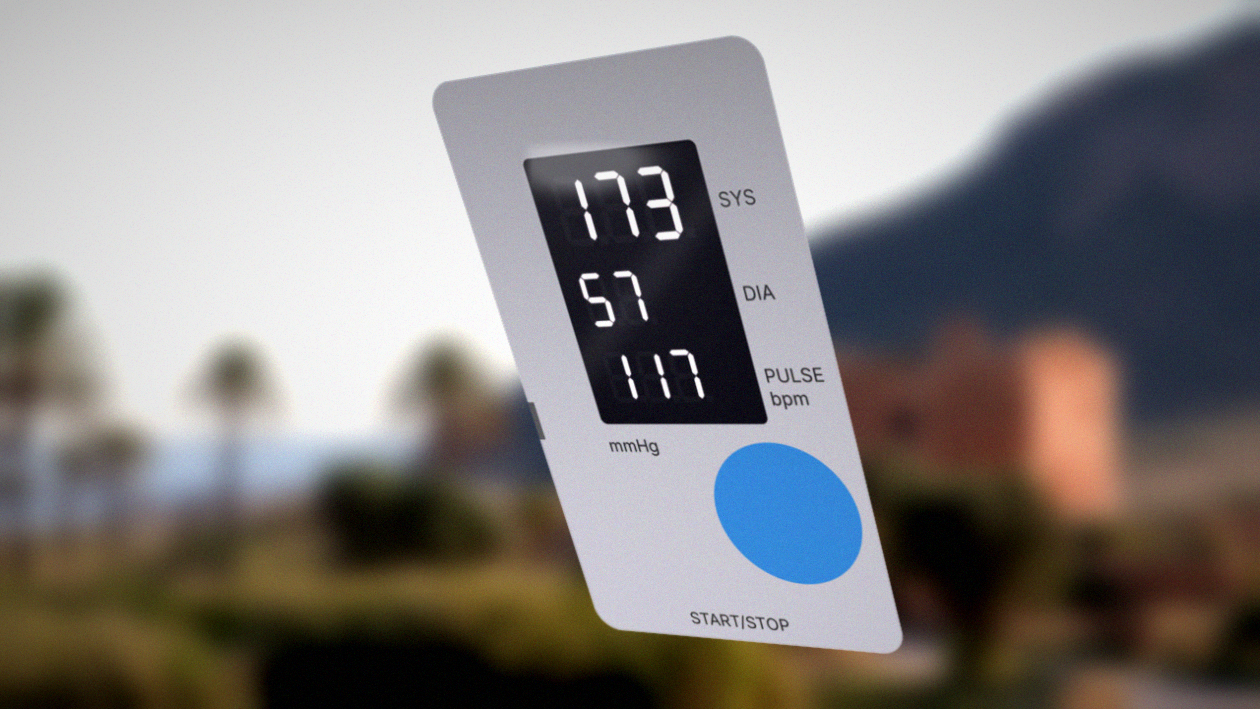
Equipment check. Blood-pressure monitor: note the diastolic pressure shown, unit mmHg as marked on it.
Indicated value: 57 mmHg
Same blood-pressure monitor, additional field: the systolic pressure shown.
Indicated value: 173 mmHg
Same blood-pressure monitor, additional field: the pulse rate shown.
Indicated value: 117 bpm
